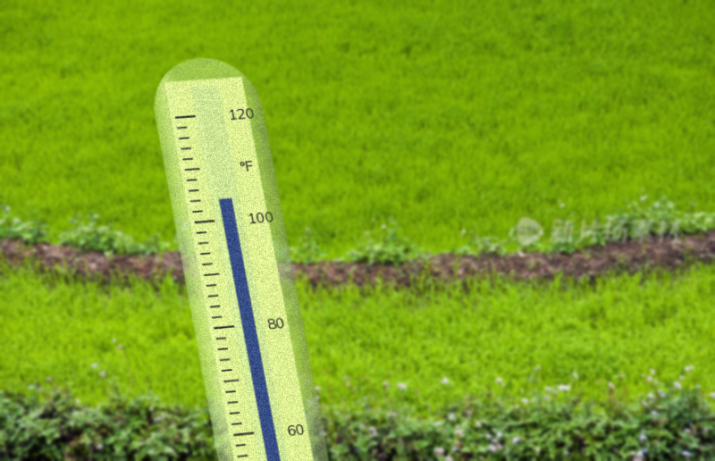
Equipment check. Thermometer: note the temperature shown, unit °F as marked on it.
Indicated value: 104 °F
